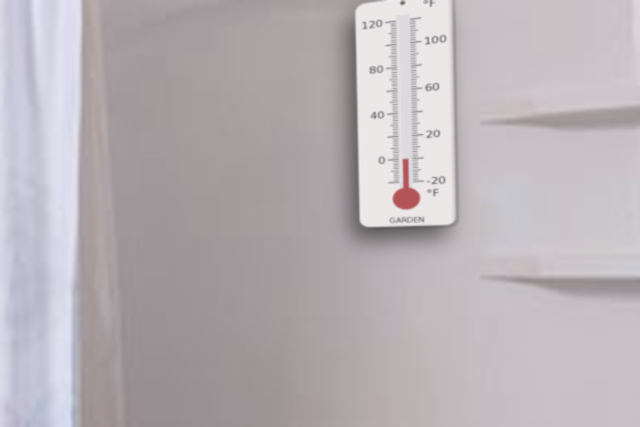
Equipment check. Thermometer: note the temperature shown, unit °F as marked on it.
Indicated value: 0 °F
